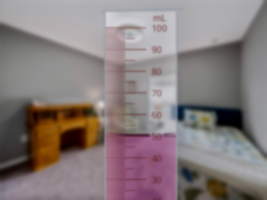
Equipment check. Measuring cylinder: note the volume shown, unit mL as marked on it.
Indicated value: 50 mL
